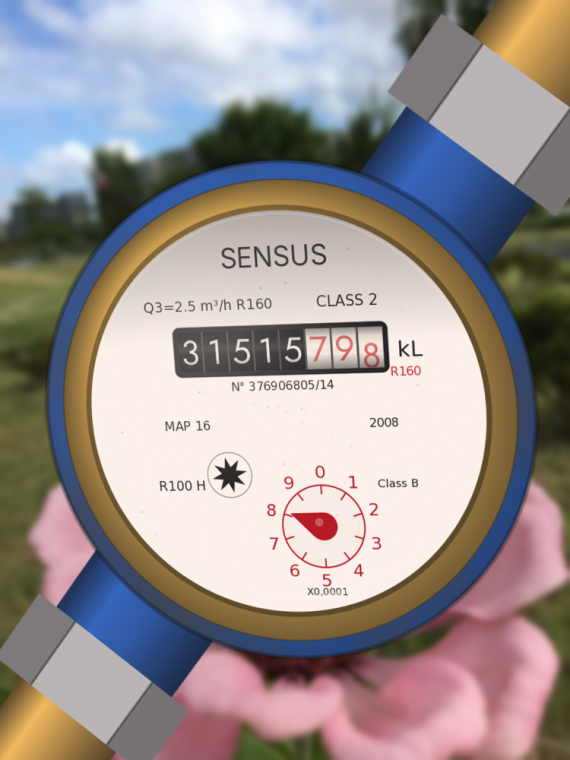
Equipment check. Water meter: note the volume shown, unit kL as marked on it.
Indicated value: 31515.7978 kL
